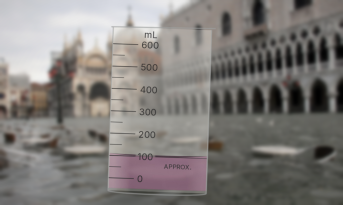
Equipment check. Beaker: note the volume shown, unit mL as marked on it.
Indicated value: 100 mL
